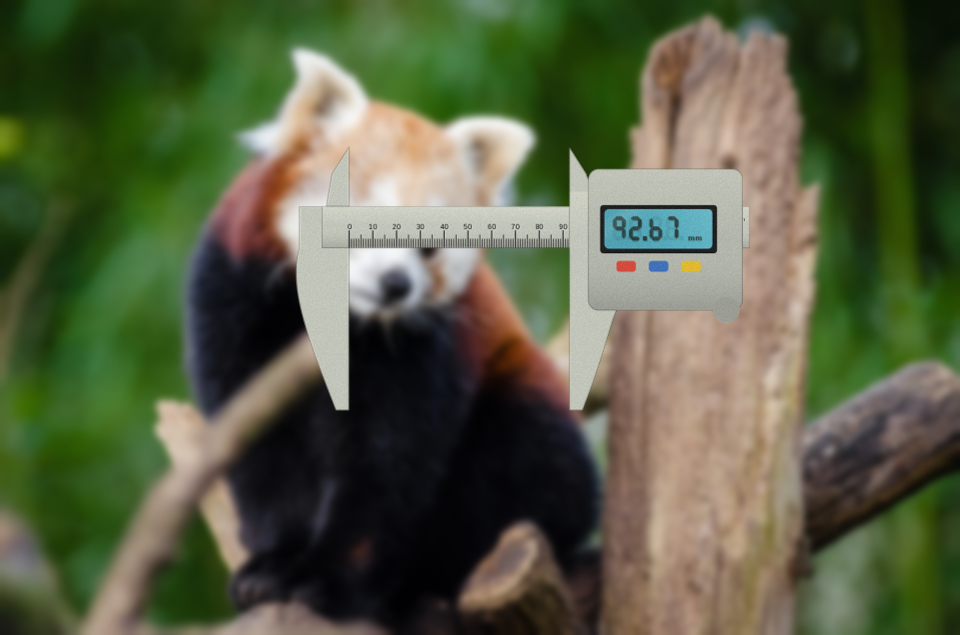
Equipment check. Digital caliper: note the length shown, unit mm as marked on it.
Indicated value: 92.67 mm
